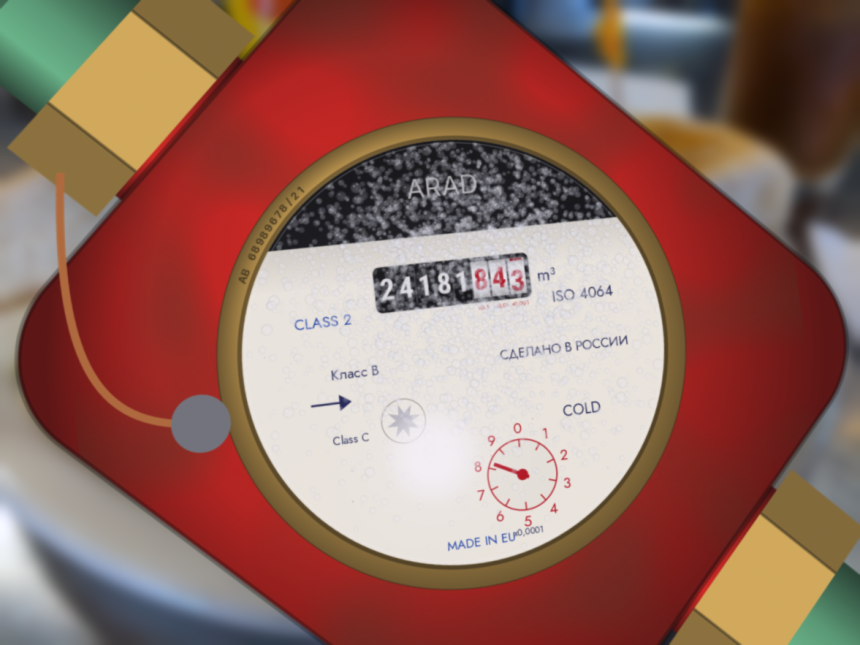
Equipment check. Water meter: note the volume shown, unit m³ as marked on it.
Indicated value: 24181.8428 m³
